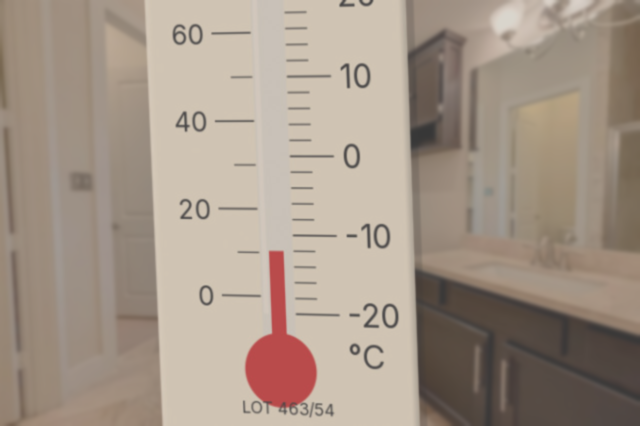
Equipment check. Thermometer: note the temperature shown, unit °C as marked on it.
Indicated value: -12 °C
